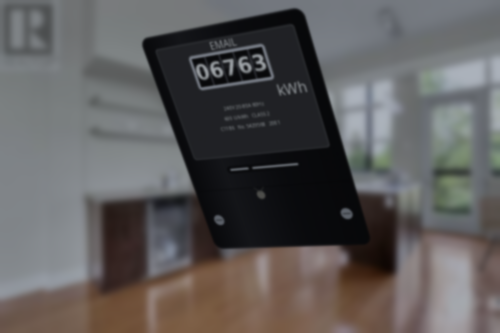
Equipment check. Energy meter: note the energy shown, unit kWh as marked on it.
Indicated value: 6763 kWh
